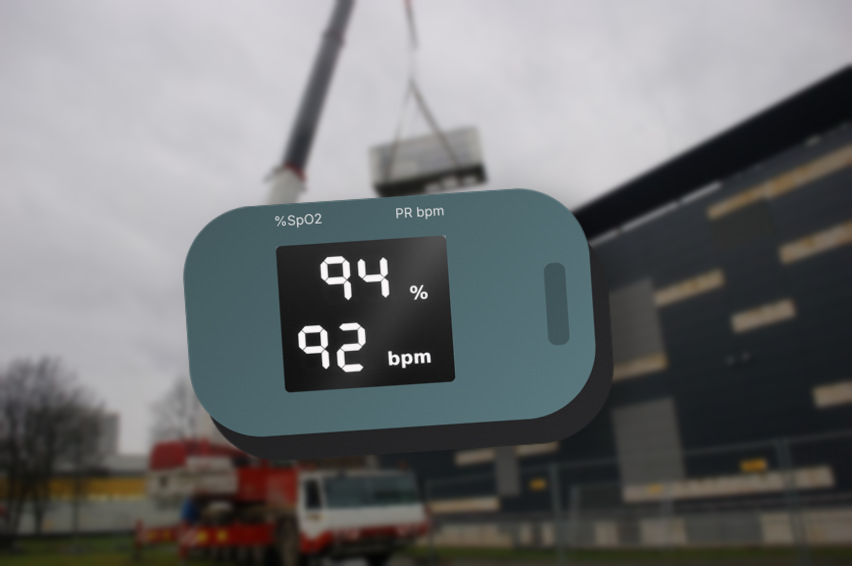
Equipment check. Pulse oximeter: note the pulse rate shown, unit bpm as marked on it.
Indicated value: 92 bpm
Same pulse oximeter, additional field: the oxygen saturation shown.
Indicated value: 94 %
